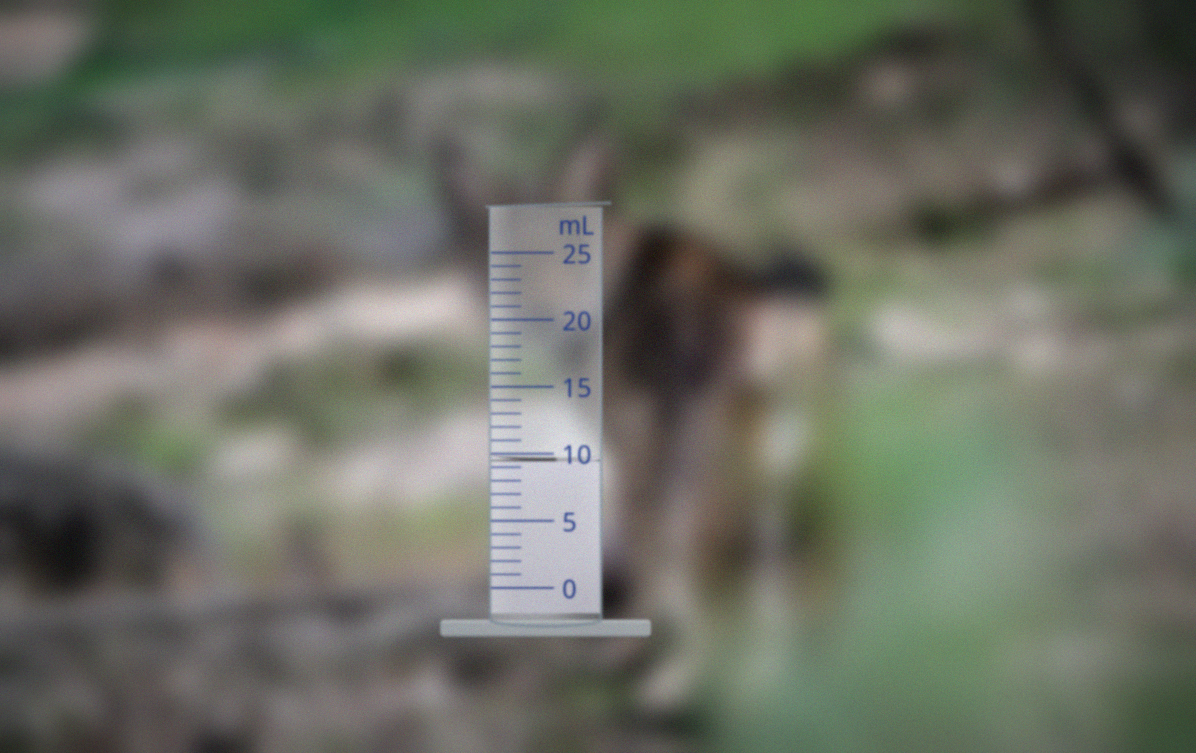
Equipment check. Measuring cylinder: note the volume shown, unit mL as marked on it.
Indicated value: 9.5 mL
